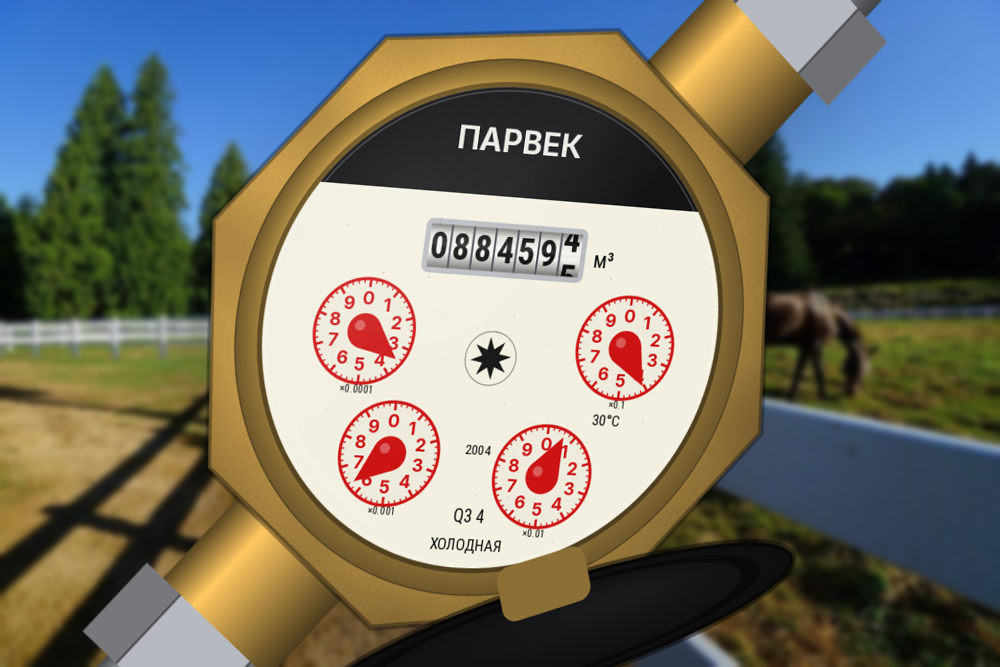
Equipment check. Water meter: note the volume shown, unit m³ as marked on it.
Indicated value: 884594.4063 m³
